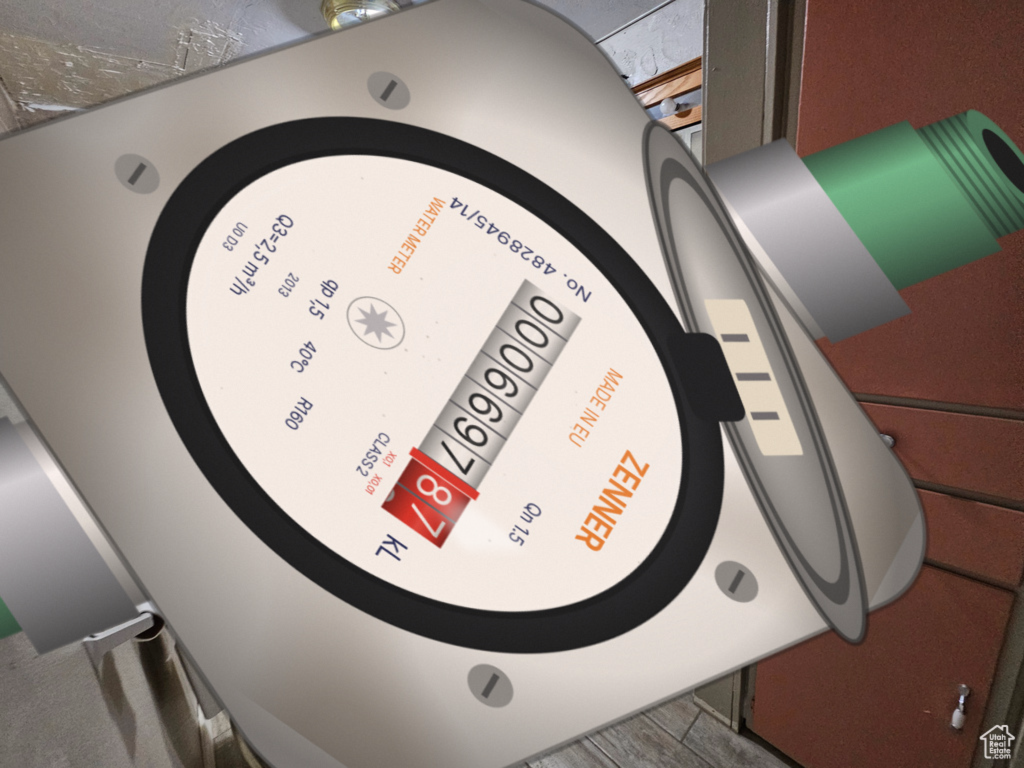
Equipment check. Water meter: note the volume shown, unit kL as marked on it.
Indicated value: 6697.87 kL
